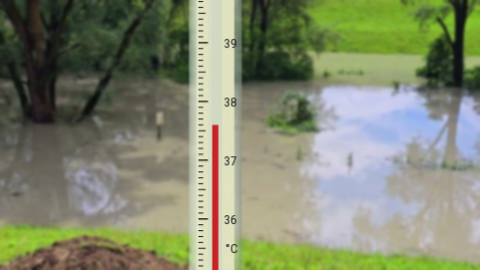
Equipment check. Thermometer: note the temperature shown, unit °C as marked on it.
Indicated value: 37.6 °C
